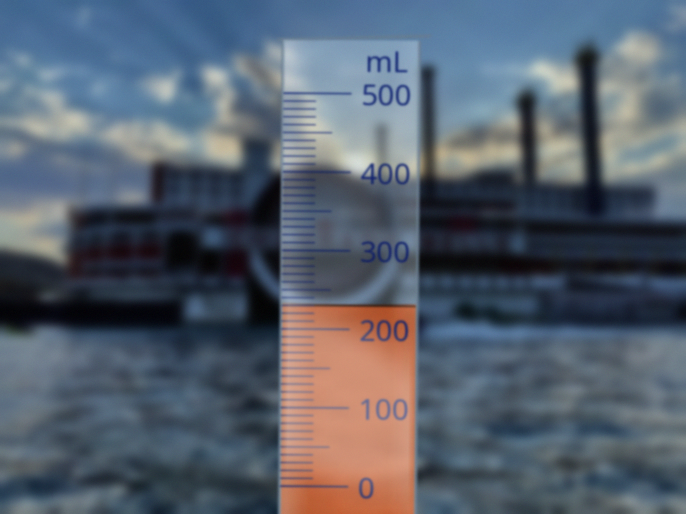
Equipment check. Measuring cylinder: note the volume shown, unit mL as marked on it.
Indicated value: 230 mL
